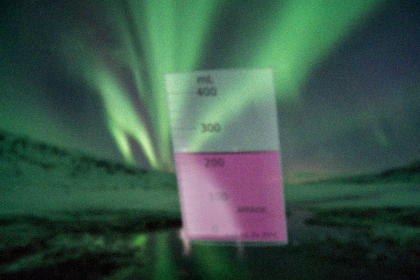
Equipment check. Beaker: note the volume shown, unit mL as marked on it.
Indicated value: 225 mL
